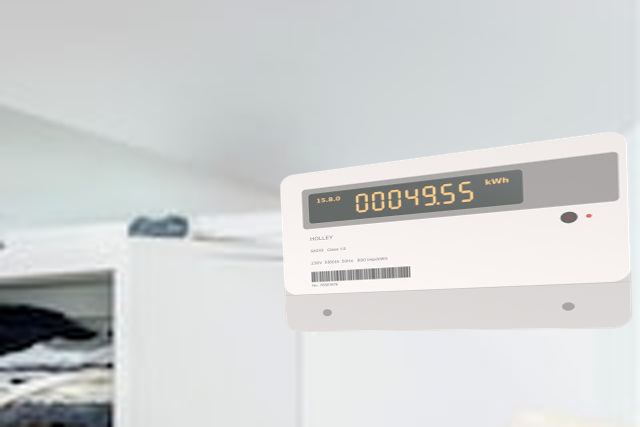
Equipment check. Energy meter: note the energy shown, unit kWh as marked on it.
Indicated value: 49.55 kWh
